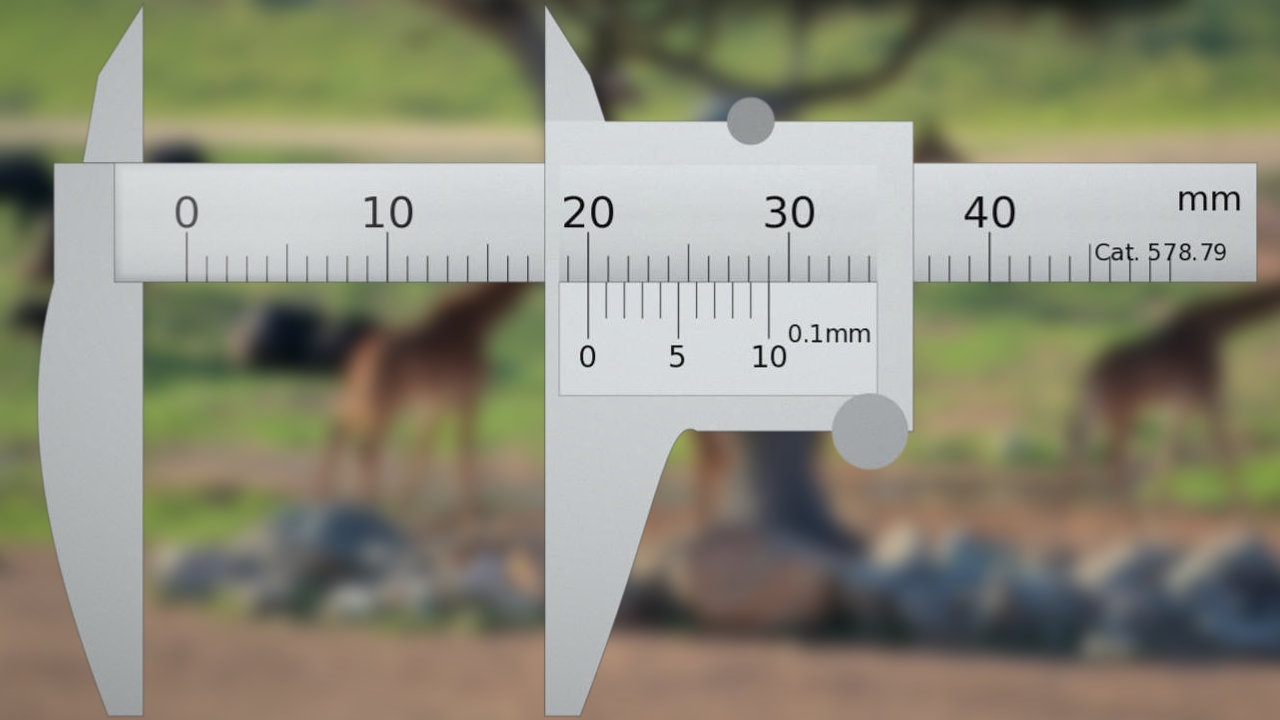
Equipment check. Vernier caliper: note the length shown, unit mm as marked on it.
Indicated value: 20.0 mm
